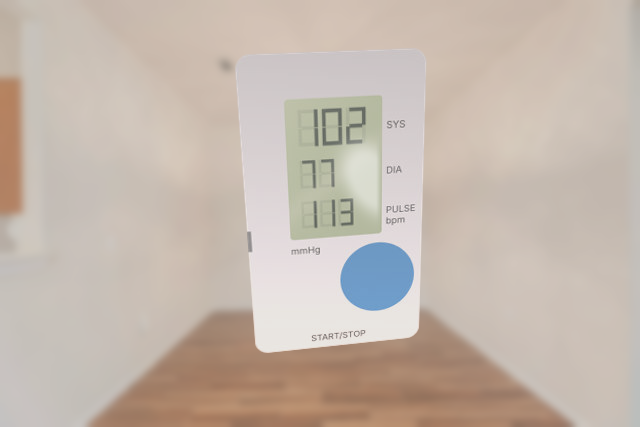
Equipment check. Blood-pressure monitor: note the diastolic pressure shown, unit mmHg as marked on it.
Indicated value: 77 mmHg
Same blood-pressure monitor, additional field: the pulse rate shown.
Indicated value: 113 bpm
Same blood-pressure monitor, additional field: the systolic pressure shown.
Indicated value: 102 mmHg
